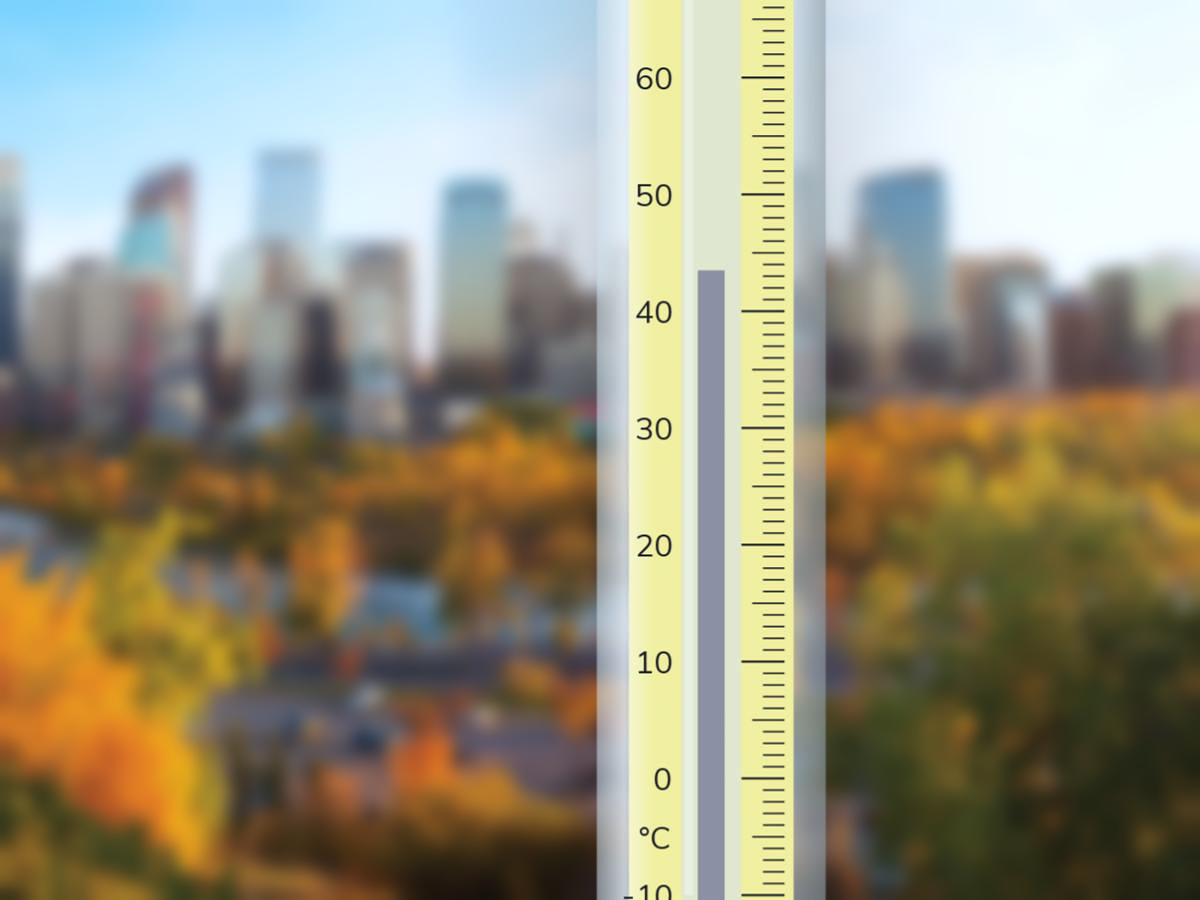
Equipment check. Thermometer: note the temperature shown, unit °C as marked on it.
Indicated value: 43.5 °C
